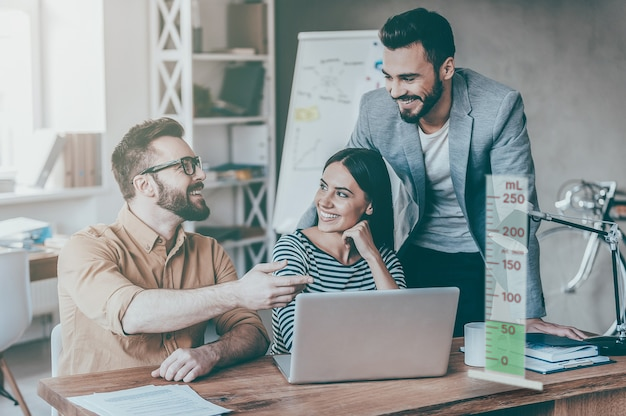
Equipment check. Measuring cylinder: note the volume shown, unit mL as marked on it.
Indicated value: 60 mL
